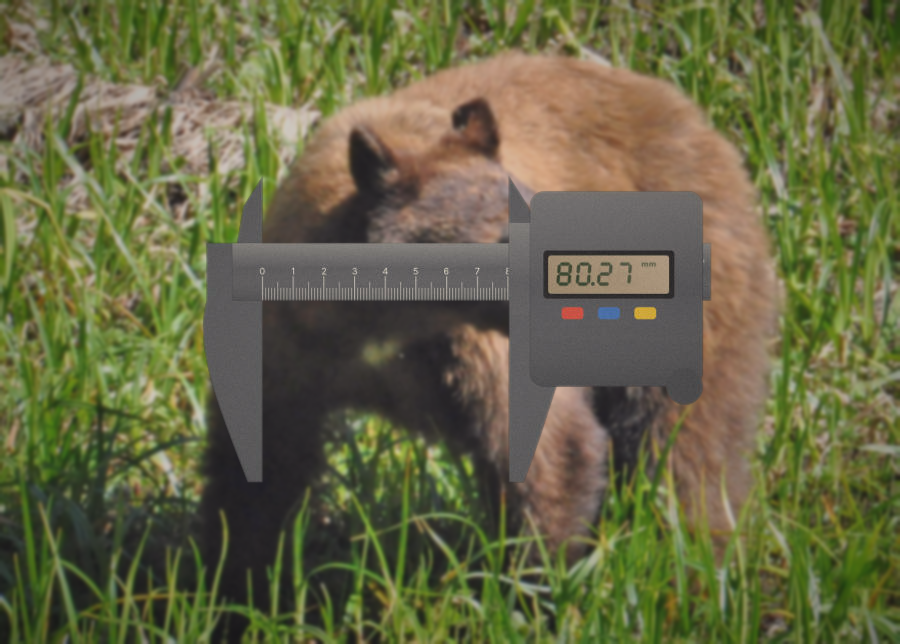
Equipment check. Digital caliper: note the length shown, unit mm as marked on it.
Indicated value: 80.27 mm
